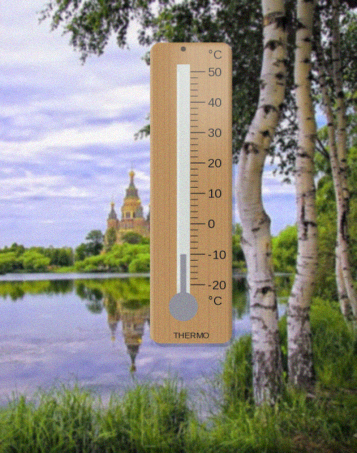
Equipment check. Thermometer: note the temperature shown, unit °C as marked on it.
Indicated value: -10 °C
